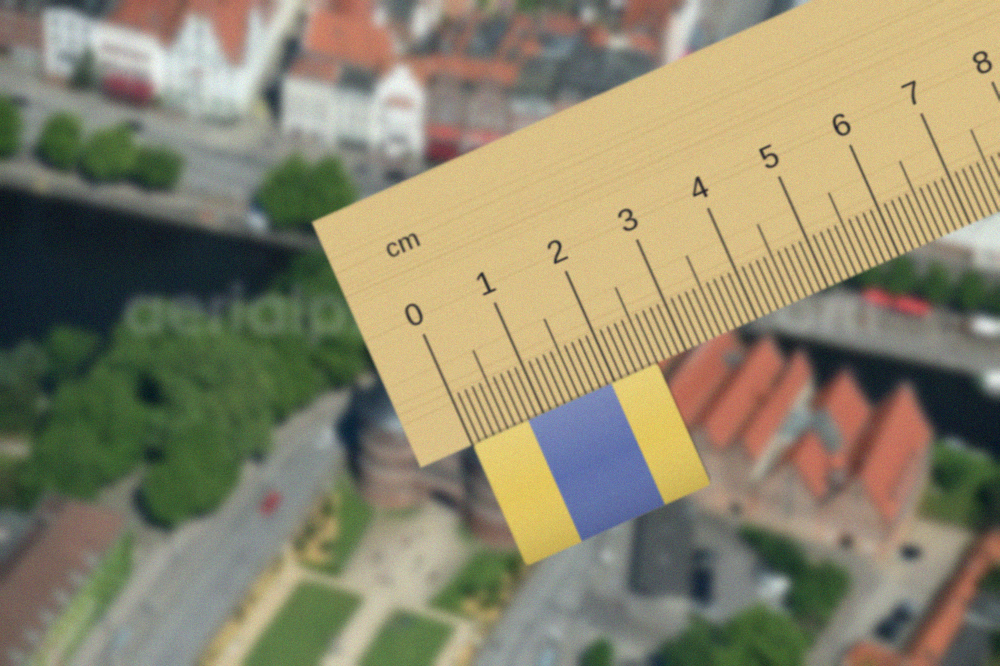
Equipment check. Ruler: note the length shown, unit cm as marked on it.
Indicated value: 2.6 cm
